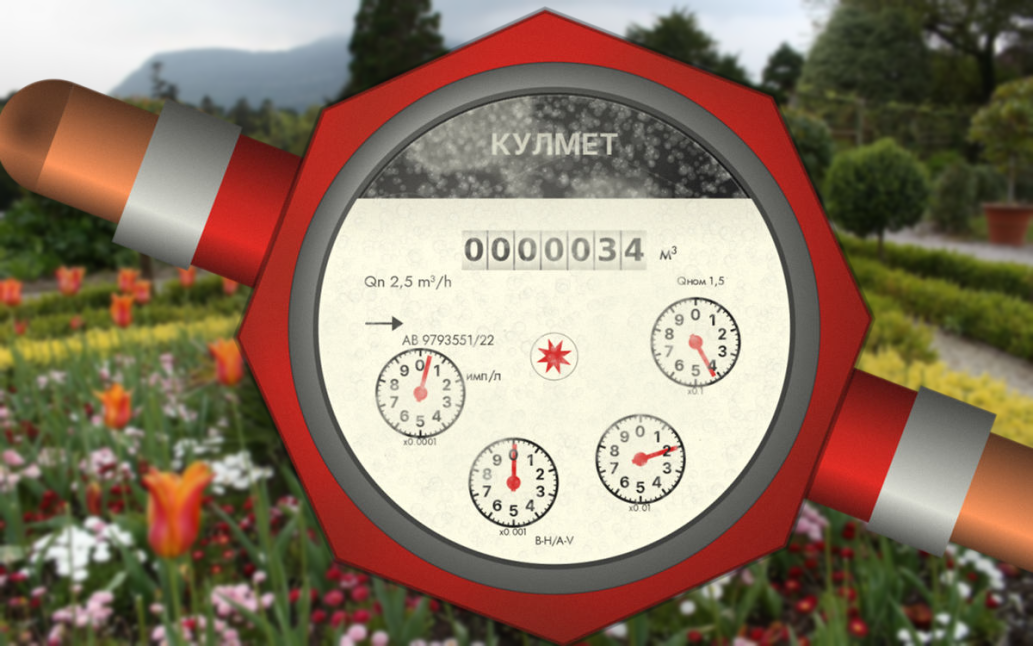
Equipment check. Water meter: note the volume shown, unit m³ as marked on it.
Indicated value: 34.4200 m³
